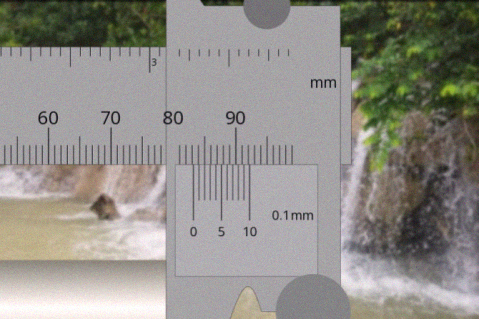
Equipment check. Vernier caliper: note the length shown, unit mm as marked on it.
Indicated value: 83.2 mm
